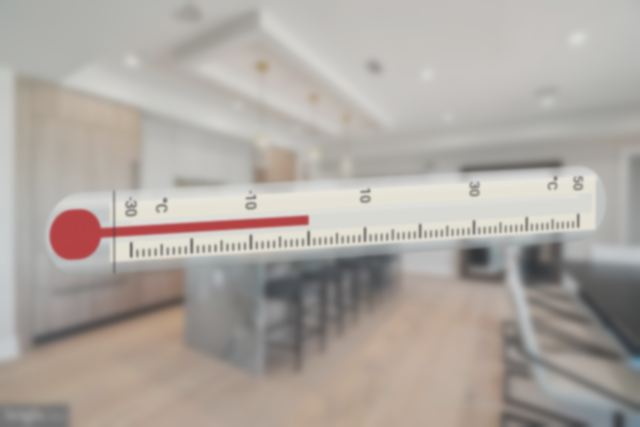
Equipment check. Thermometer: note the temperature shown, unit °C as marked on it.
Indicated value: 0 °C
